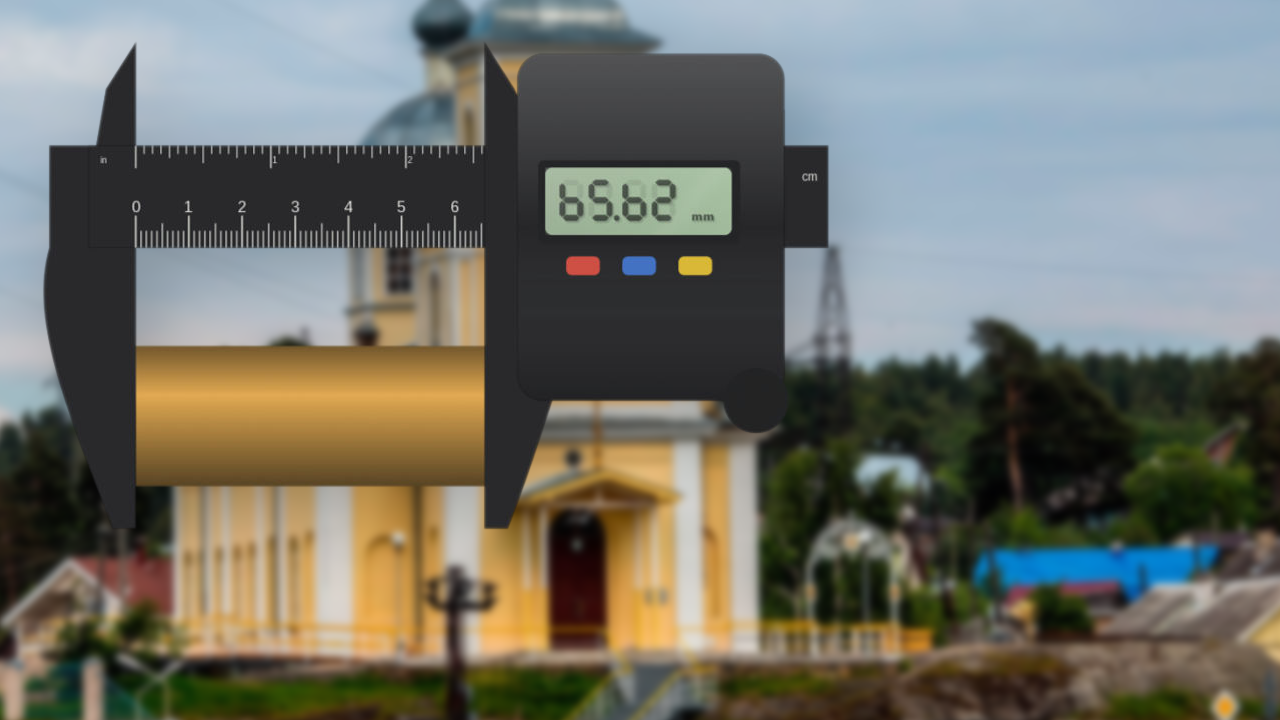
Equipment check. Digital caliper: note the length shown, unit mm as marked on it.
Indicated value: 65.62 mm
